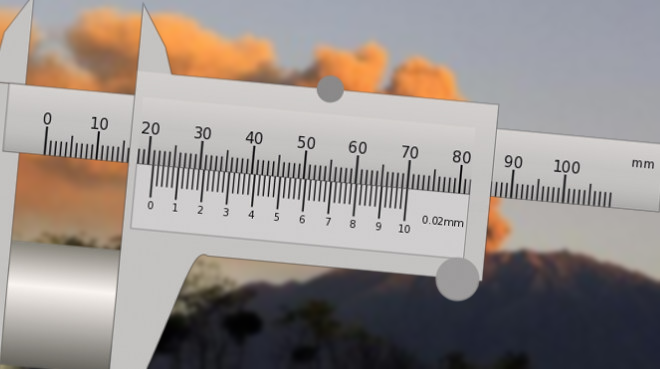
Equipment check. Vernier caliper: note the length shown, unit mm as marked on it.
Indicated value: 21.0 mm
